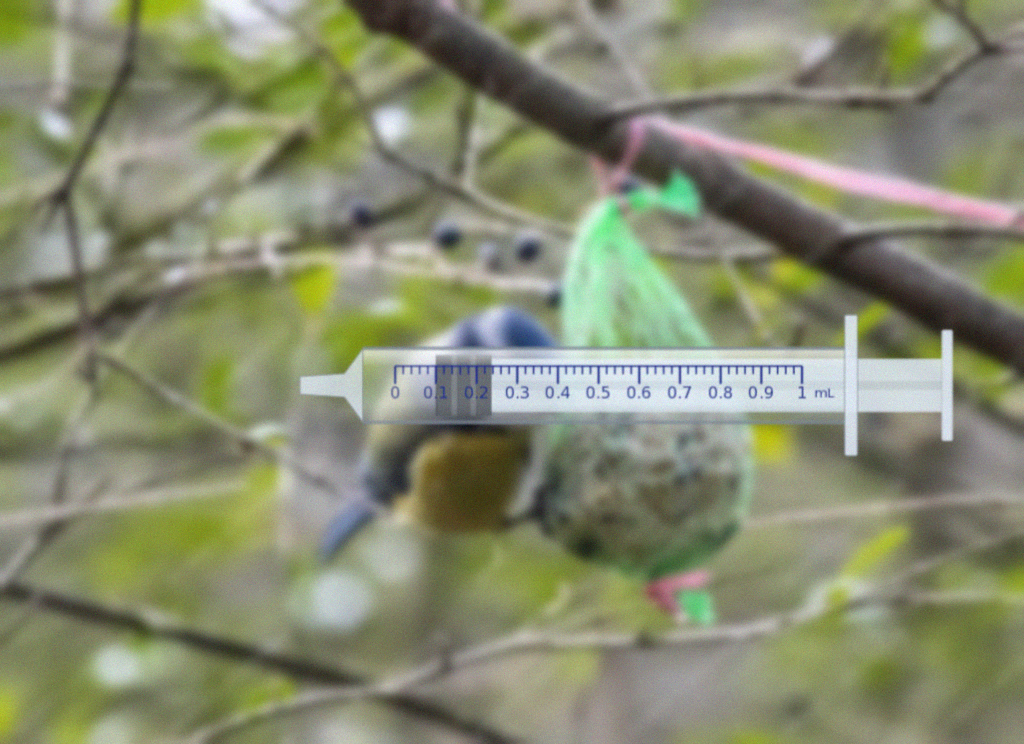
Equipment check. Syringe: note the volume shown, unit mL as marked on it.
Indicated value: 0.1 mL
